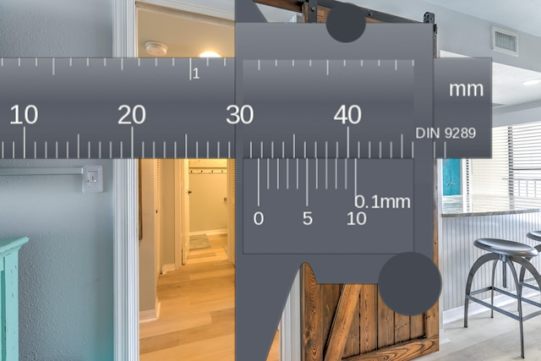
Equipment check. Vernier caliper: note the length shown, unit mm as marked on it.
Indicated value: 31.7 mm
